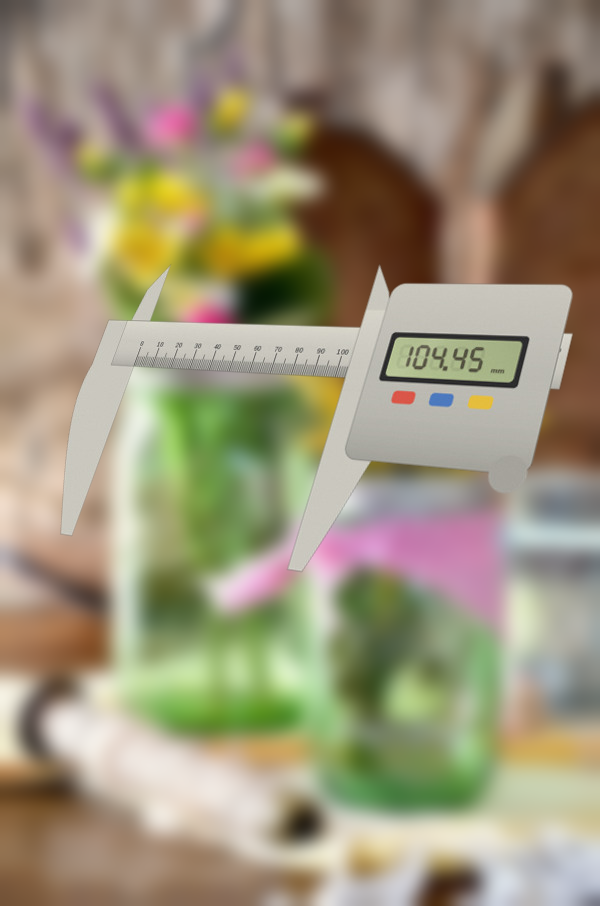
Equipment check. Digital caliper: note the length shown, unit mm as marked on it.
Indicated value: 104.45 mm
